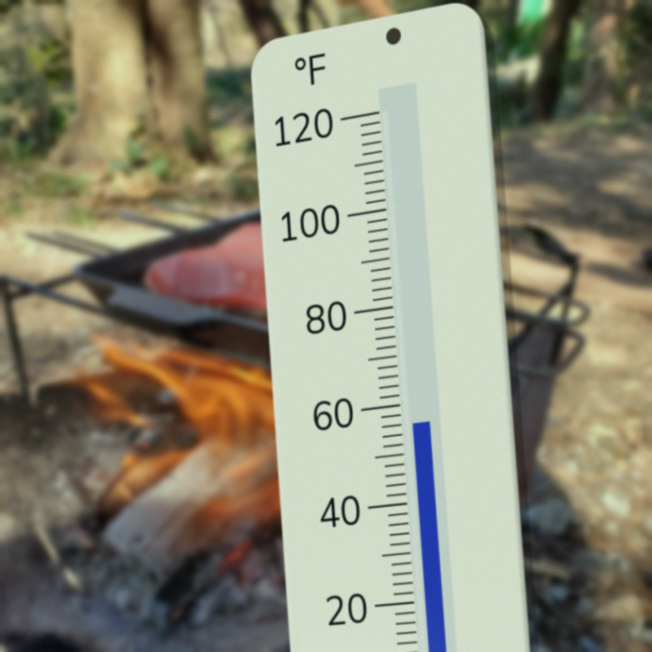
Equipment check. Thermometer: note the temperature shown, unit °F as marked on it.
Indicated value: 56 °F
